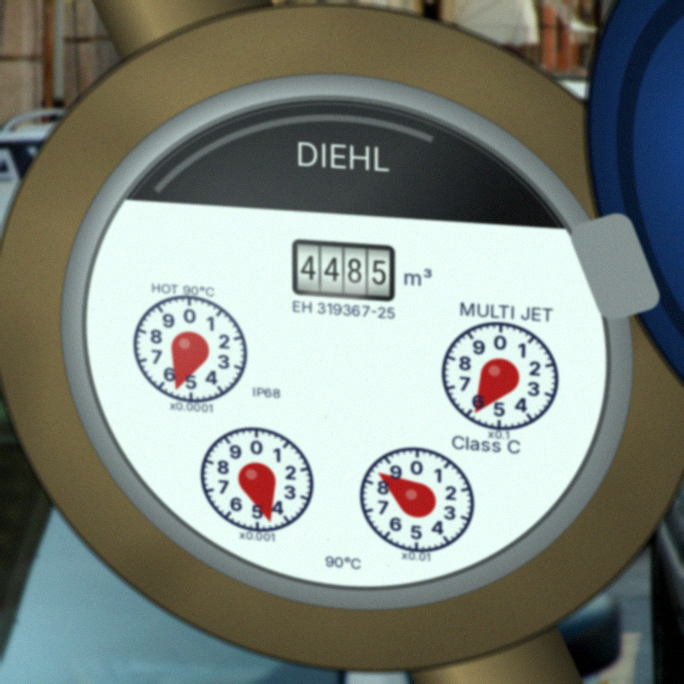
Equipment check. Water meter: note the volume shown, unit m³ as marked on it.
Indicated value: 4485.5845 m³
